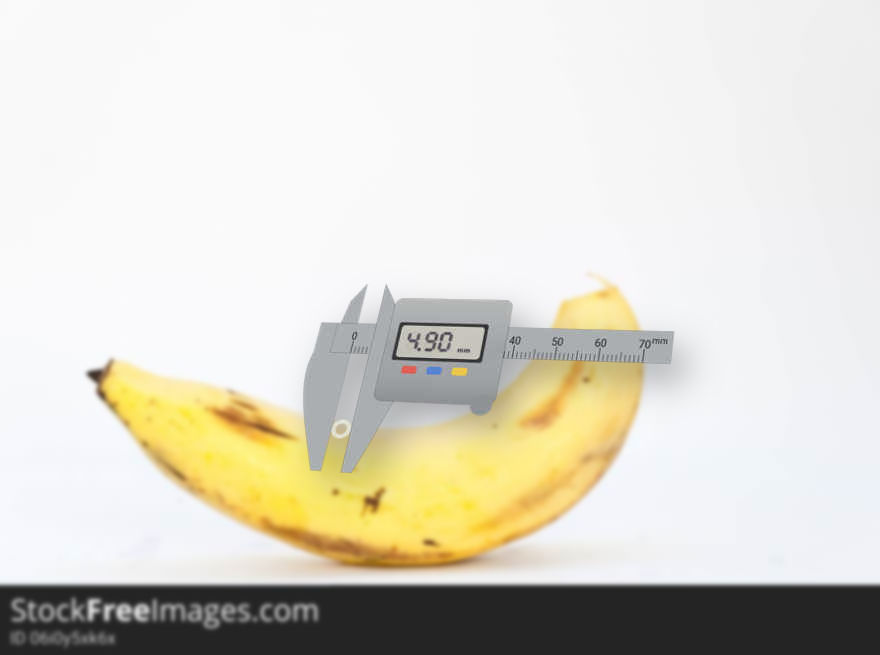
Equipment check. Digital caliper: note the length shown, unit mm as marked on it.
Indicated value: 4.90 mm
